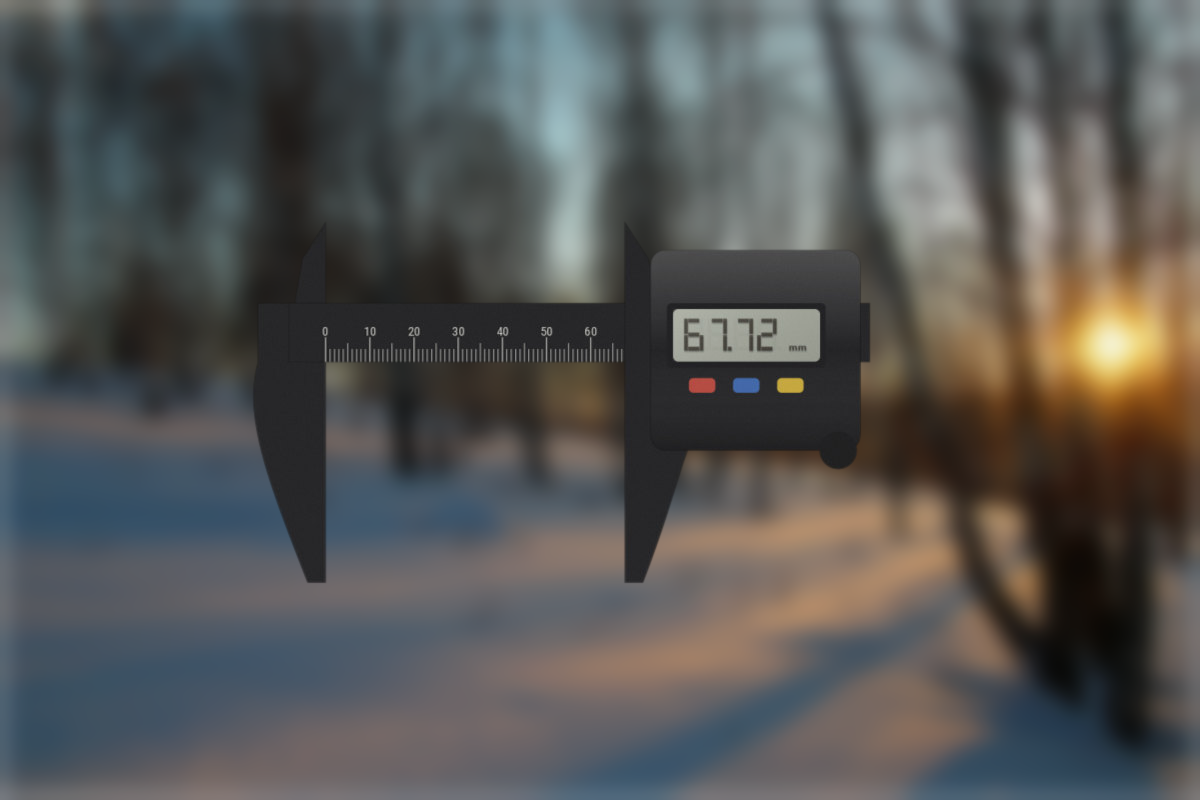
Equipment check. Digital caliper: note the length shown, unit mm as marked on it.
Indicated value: 67.72 mm
